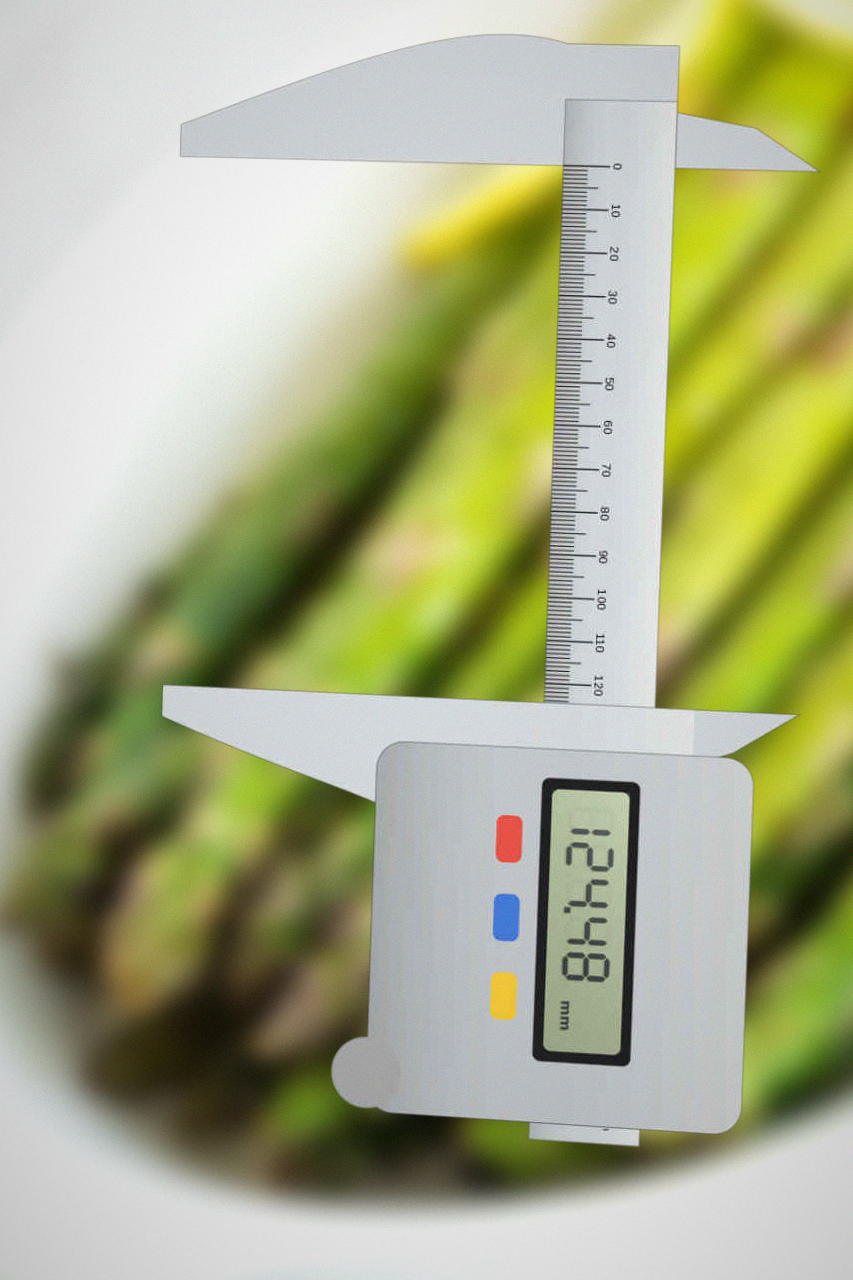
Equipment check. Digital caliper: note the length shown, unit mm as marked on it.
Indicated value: 124.48 mm
